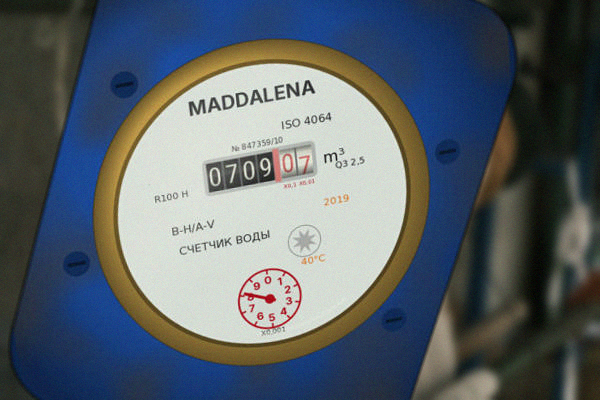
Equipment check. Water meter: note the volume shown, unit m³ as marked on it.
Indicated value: 709.068 m³
